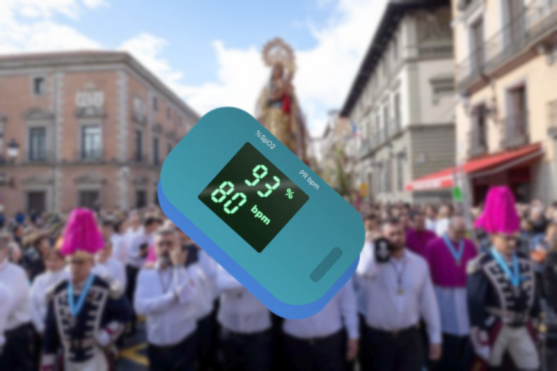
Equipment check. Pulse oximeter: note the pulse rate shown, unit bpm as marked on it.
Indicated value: 80 bpm
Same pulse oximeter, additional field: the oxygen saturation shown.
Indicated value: 93 %
